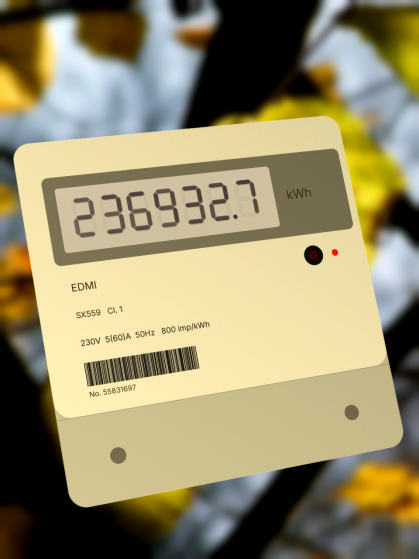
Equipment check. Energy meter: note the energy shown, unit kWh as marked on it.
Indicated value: 236932.7 kWh
